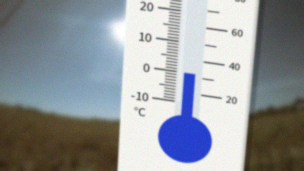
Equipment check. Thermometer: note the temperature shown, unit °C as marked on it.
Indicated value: 0 °C
